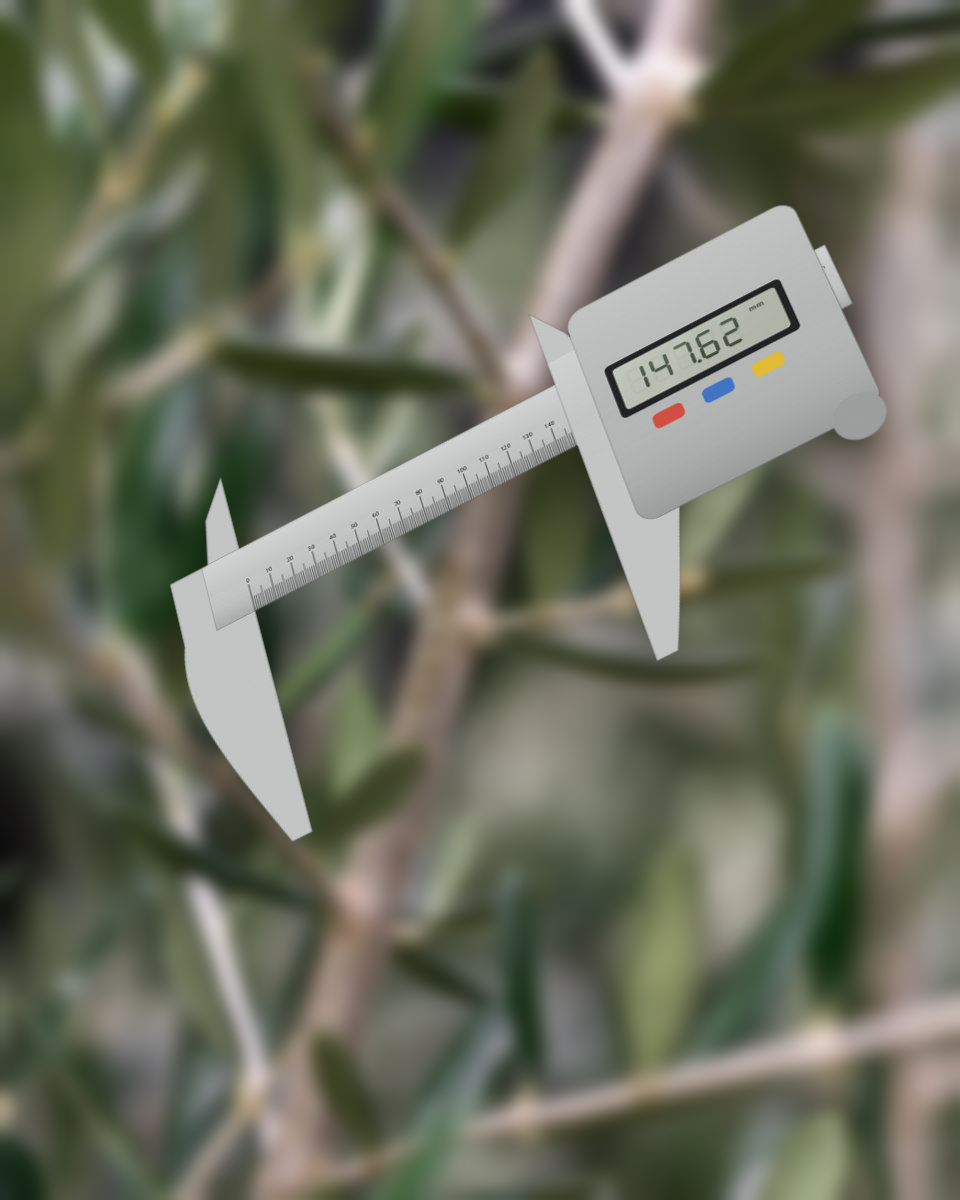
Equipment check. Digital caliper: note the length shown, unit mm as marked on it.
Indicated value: 147.62 mm
